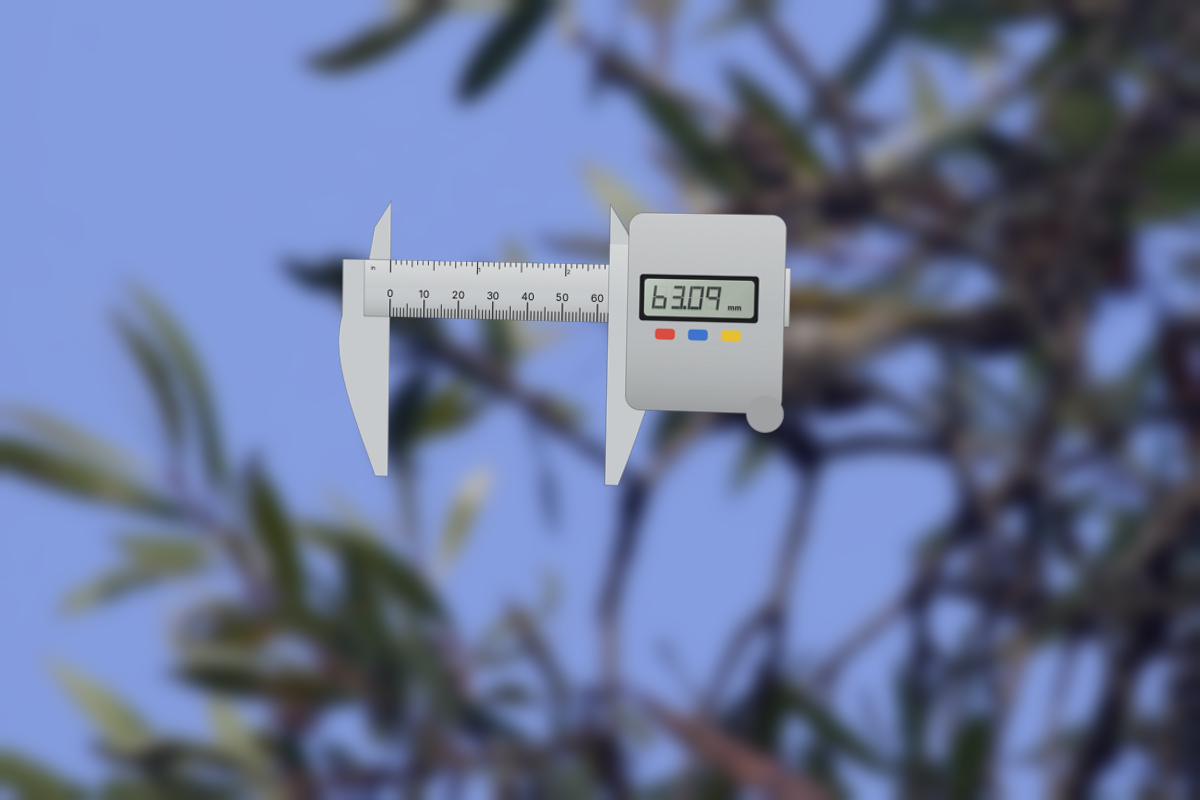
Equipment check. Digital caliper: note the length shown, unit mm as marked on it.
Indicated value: 63.09 mm
